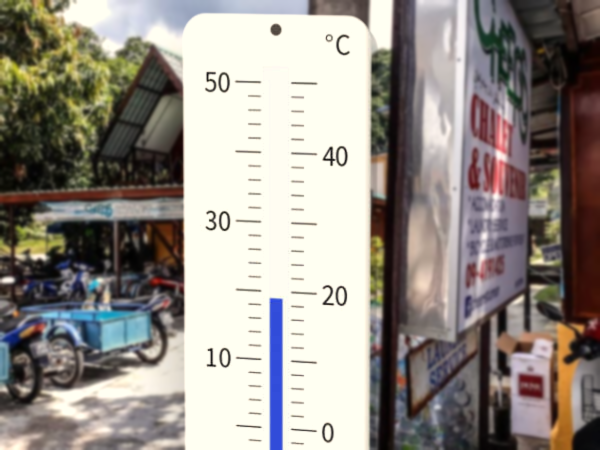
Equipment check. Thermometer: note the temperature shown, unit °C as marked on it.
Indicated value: 19 °C
